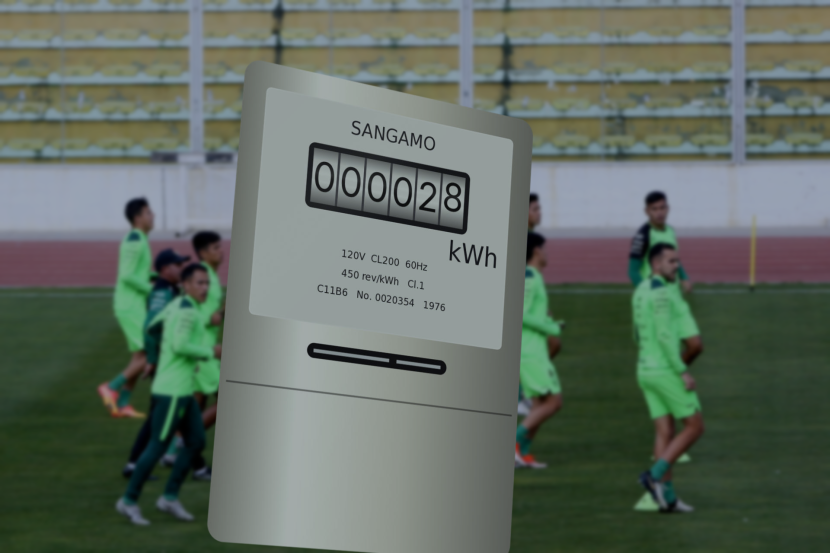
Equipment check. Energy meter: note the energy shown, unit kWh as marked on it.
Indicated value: 28 kWh
